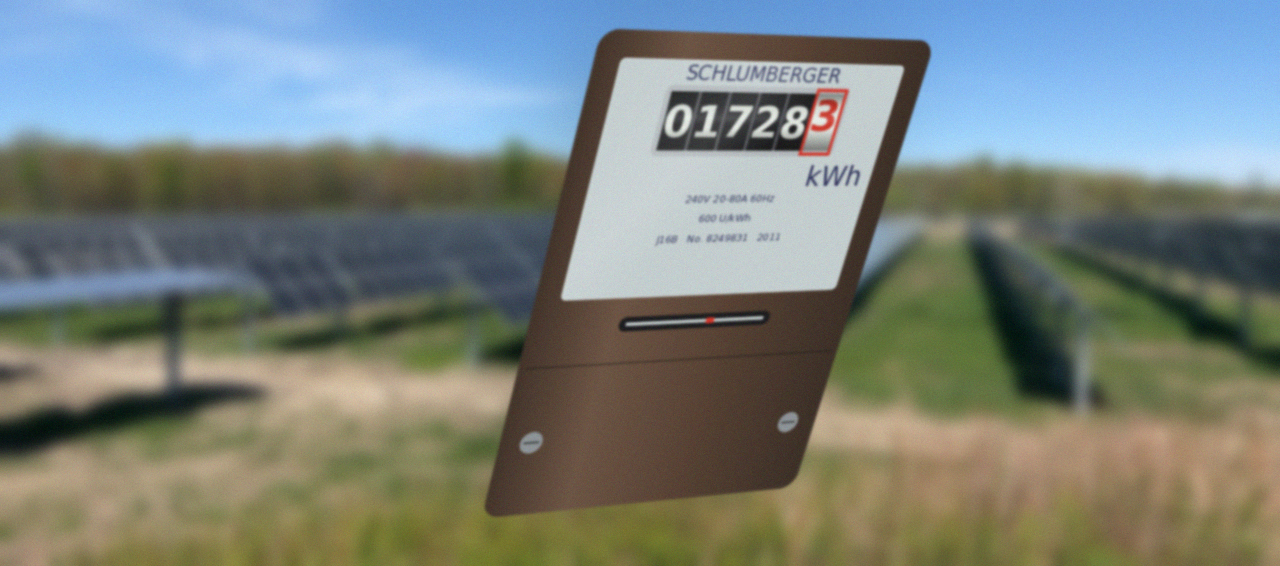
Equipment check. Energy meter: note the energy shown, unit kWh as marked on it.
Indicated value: 1728.3 kWh
